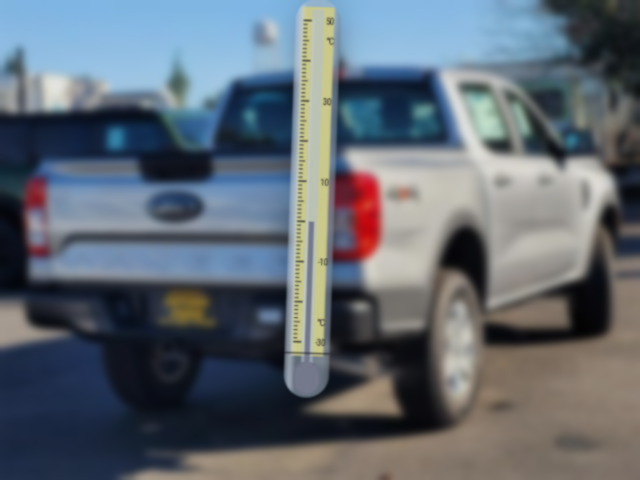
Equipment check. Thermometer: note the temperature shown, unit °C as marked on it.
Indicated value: 0 °C
